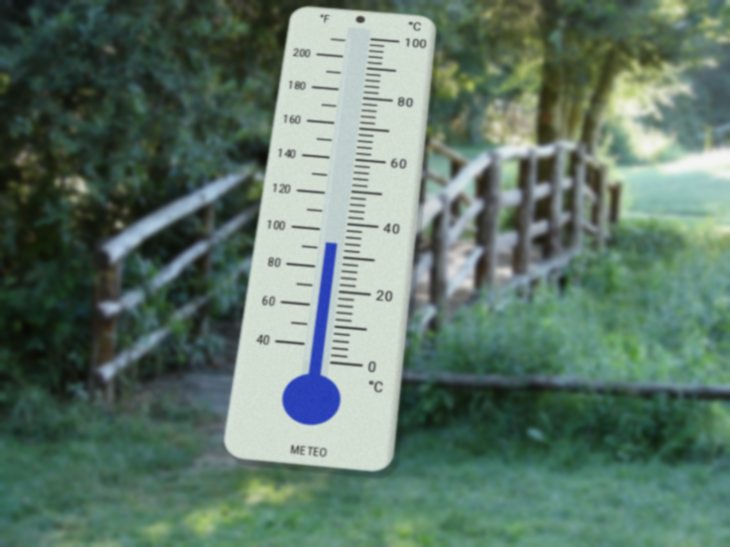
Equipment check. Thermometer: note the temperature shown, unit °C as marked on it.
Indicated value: 34 °C
